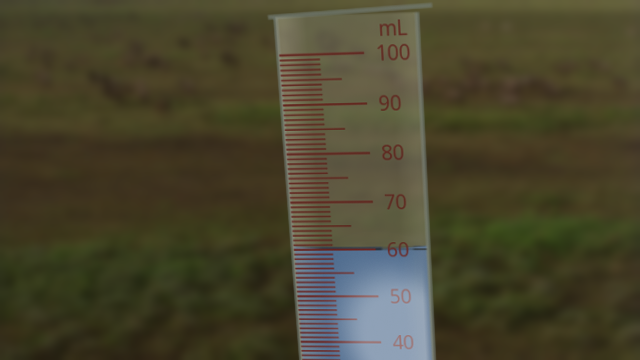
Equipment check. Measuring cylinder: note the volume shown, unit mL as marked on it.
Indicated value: 60 mL
